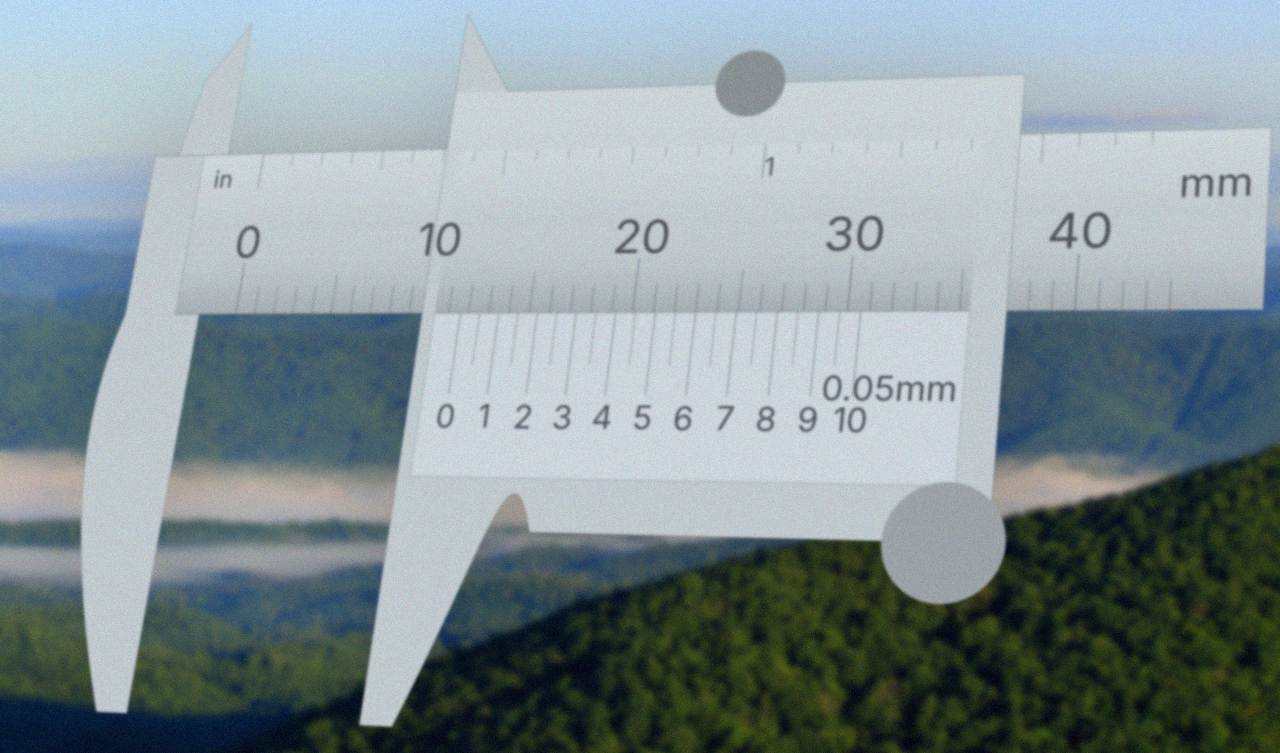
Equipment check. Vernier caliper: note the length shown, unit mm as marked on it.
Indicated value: 11.6 mm
